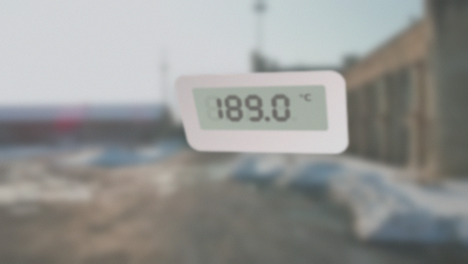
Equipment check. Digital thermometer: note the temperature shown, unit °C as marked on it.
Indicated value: 189.0 °C
